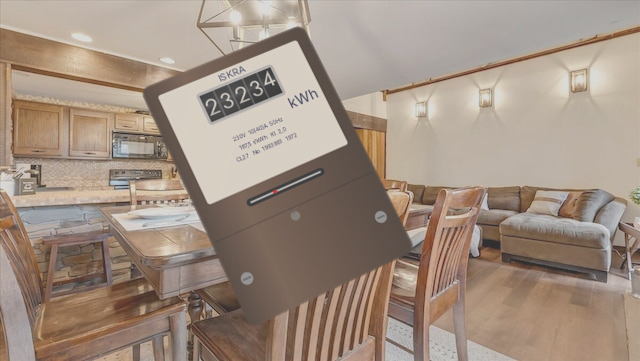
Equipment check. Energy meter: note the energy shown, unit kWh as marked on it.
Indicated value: 23234 kWh
